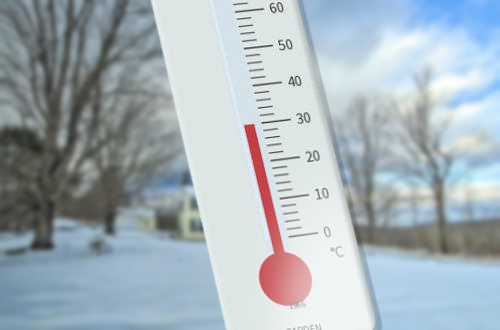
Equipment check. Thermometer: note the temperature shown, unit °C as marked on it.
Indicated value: 30 °C
